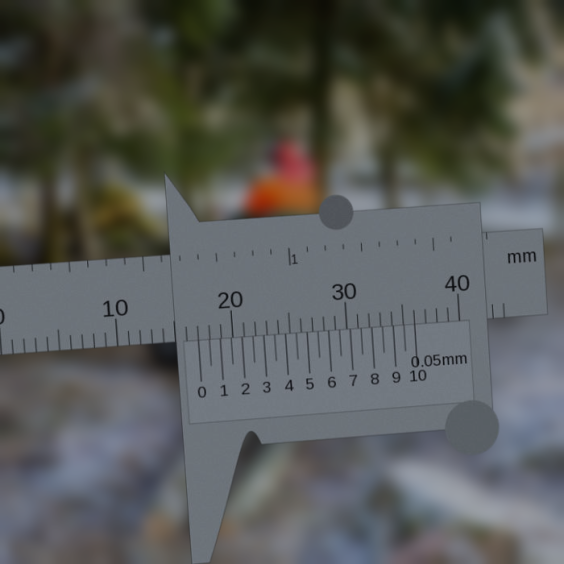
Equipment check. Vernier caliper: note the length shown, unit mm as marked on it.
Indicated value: 17.0 mm
